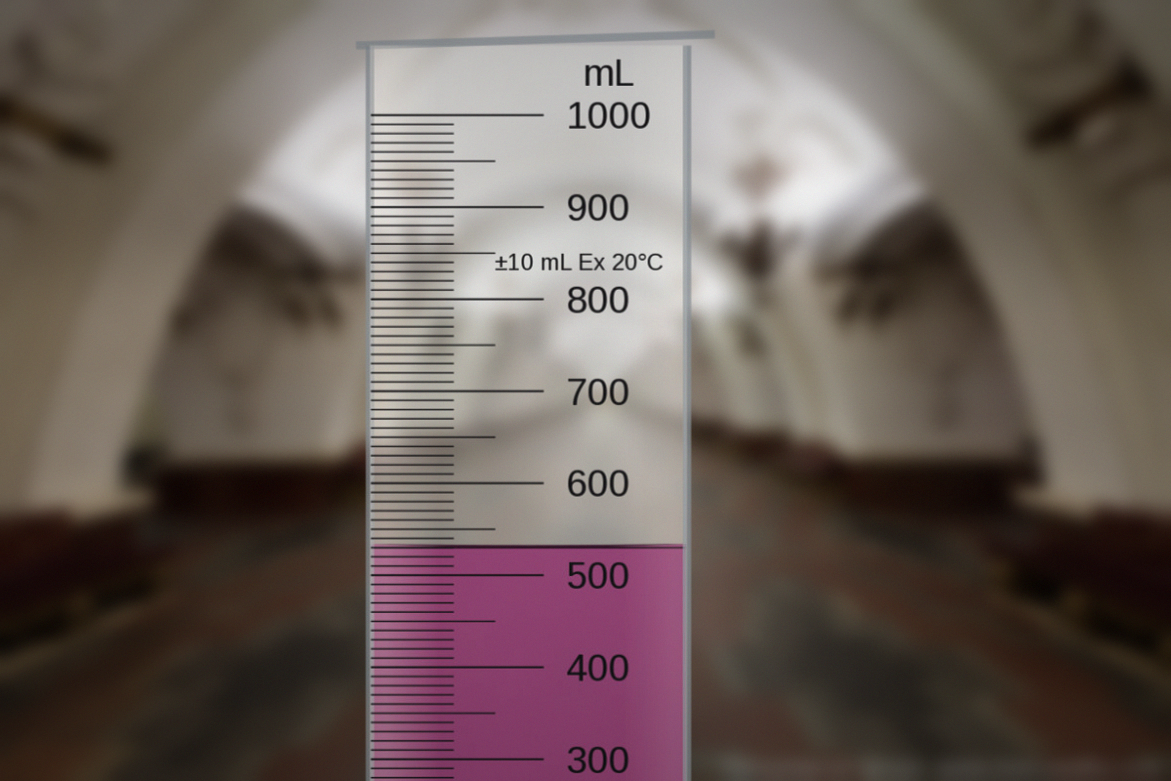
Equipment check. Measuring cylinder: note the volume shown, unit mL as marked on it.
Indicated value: 530 mL
